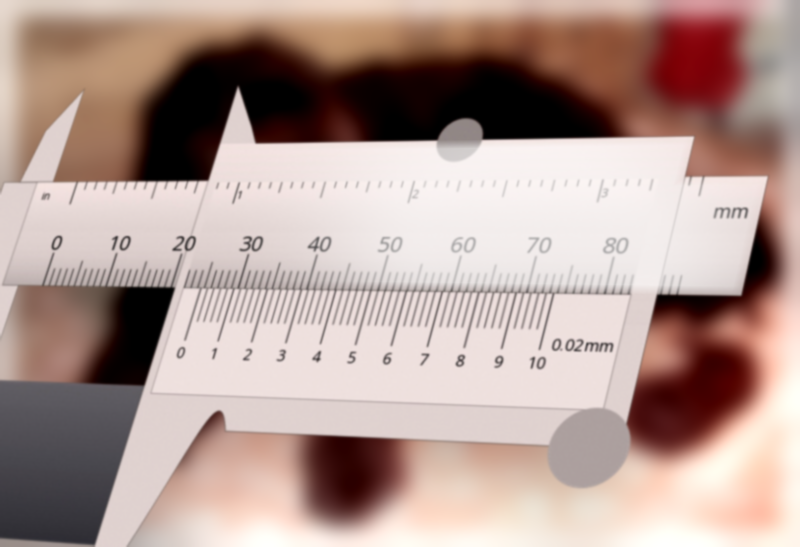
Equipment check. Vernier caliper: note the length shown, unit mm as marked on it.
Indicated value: 24.5 mm
